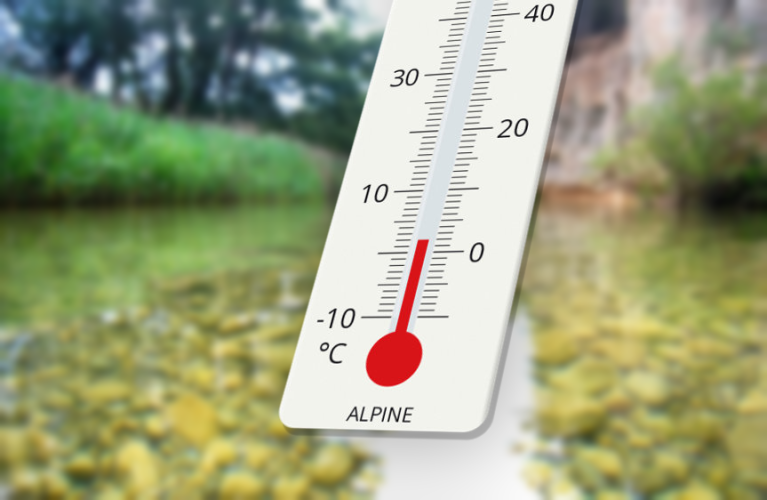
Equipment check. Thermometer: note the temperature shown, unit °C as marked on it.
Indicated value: 2 °C
